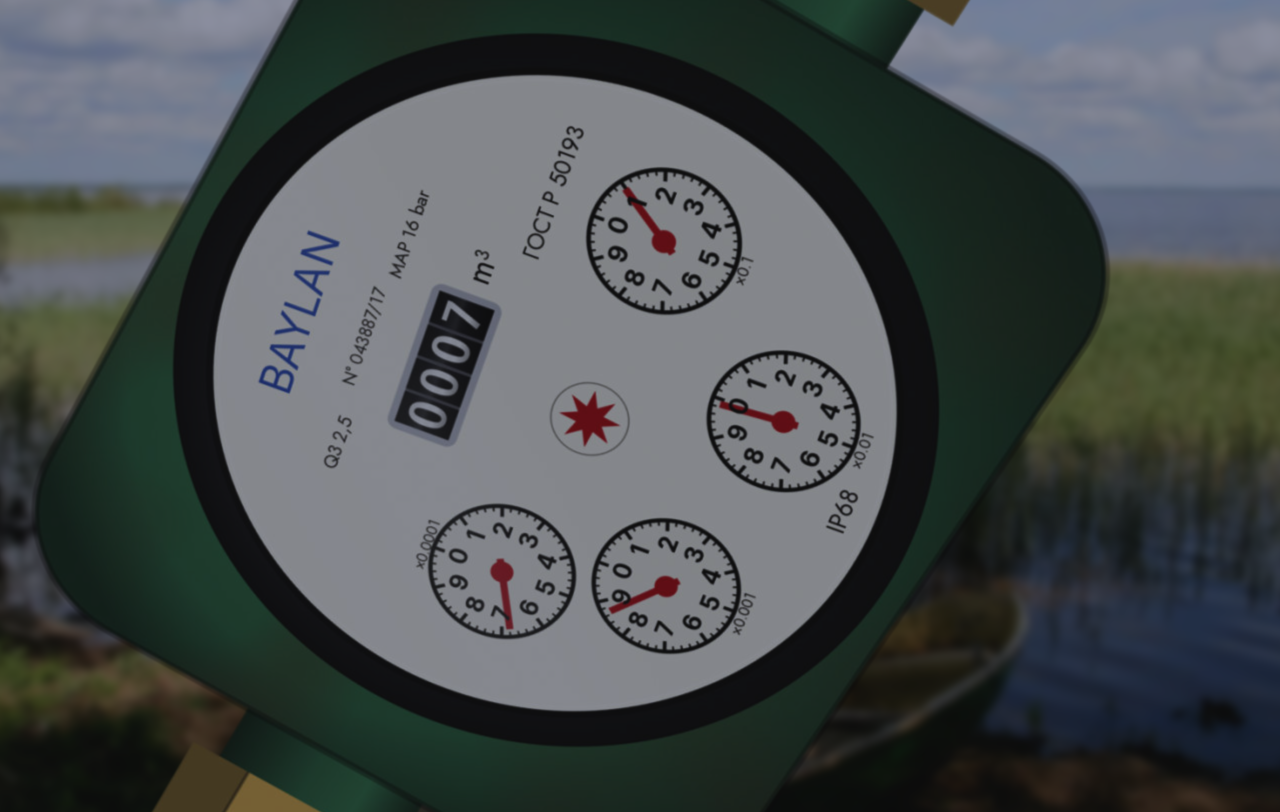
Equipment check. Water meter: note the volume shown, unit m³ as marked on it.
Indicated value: 7.0986 m³
